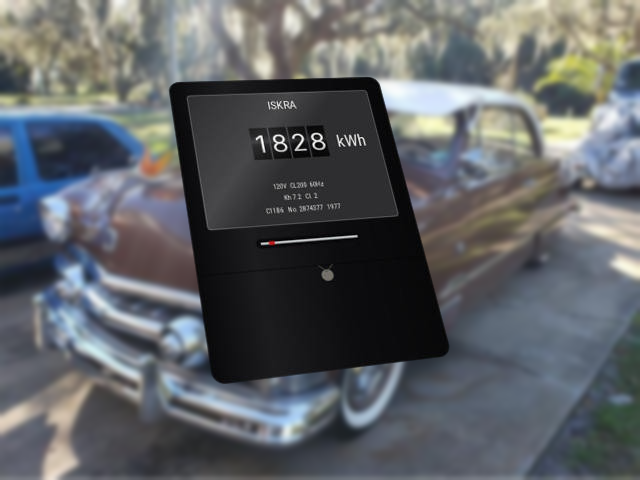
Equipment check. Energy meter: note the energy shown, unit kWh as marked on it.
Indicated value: 1828 kWh
